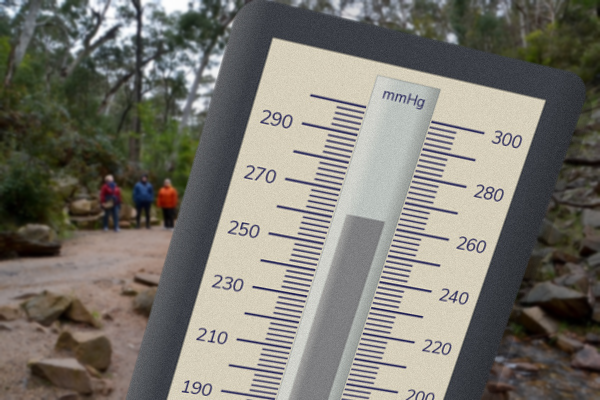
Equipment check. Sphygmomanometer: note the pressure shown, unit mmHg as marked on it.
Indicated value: 262 mmHg
